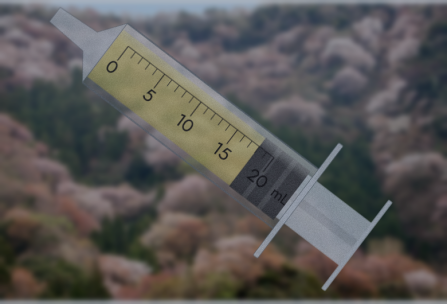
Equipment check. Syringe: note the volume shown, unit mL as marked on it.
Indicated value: 18 mL
